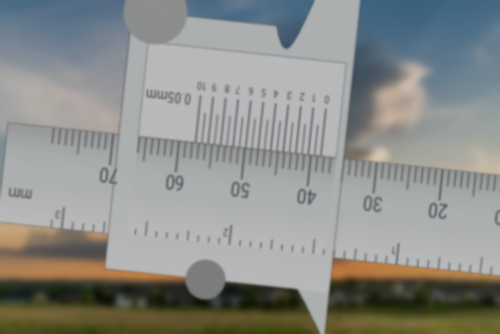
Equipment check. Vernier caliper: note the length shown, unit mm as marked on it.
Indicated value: 38.5 mm
